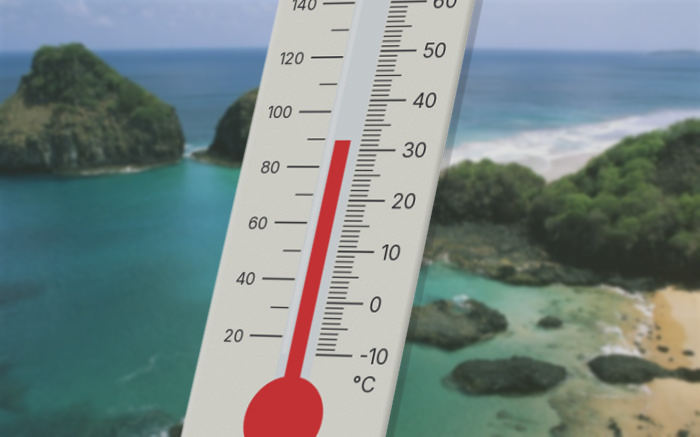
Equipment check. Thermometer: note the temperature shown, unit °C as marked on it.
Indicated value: 32 °C
